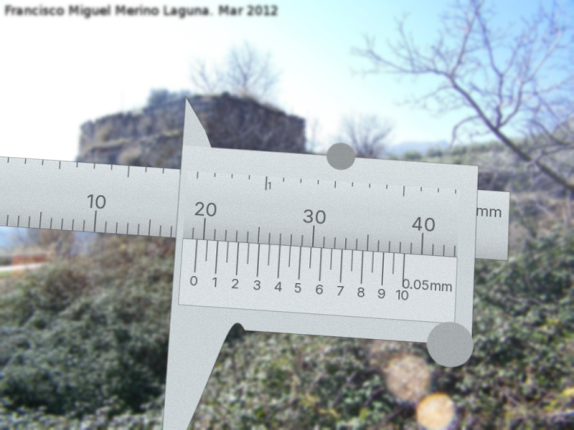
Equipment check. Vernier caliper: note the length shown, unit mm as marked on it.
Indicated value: 19.4 mm
